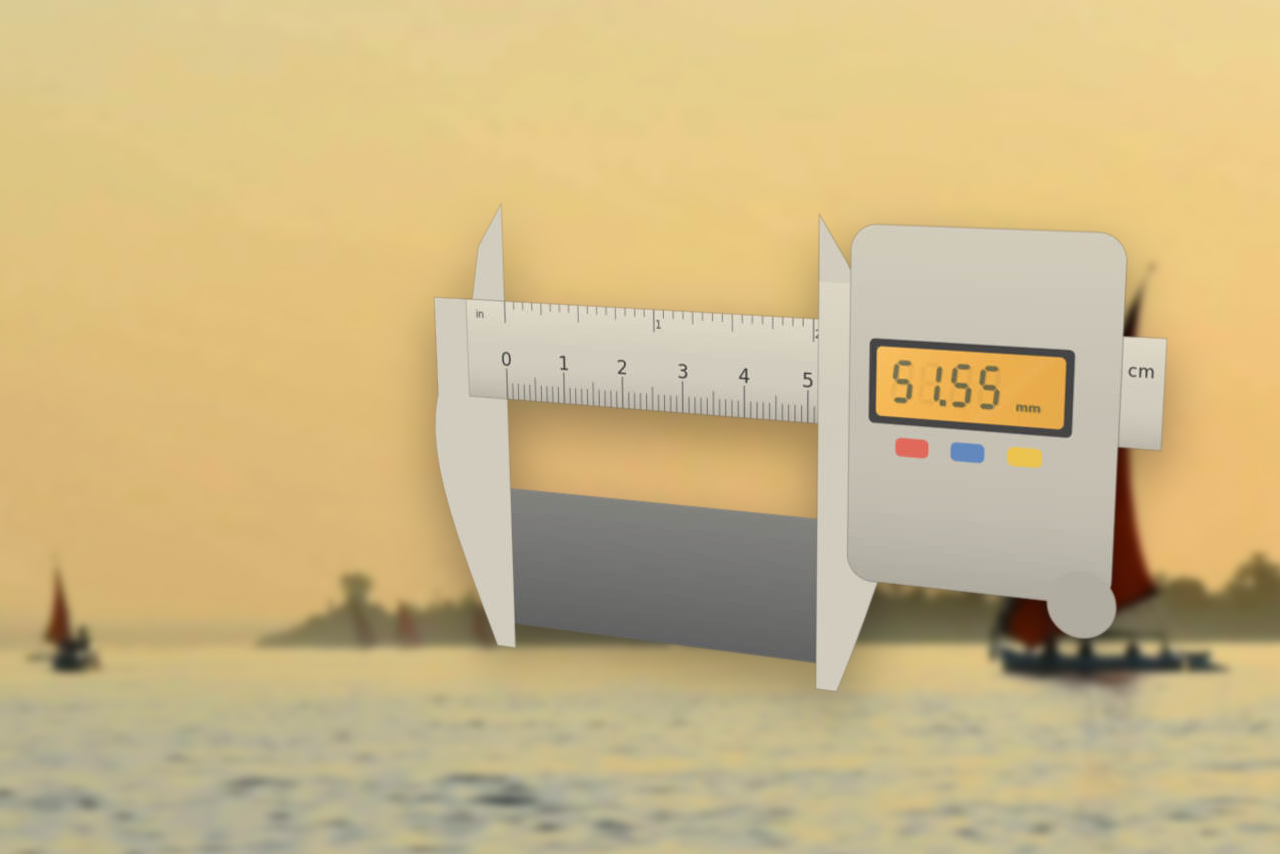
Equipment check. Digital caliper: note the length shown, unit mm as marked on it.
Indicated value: 51.55 mm
